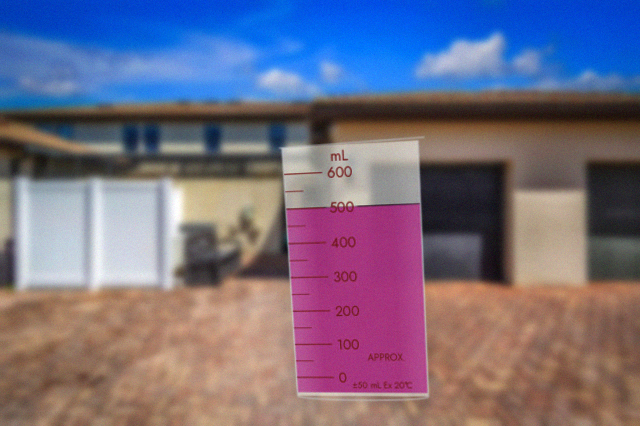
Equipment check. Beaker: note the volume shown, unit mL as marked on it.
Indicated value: 500 mL
